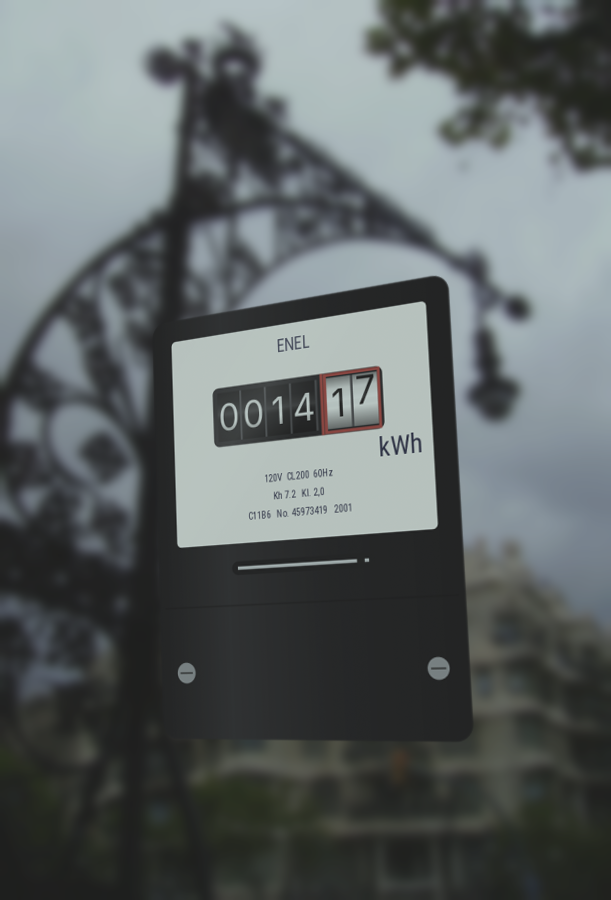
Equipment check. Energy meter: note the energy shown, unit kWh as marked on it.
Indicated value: 14.17 kWh
